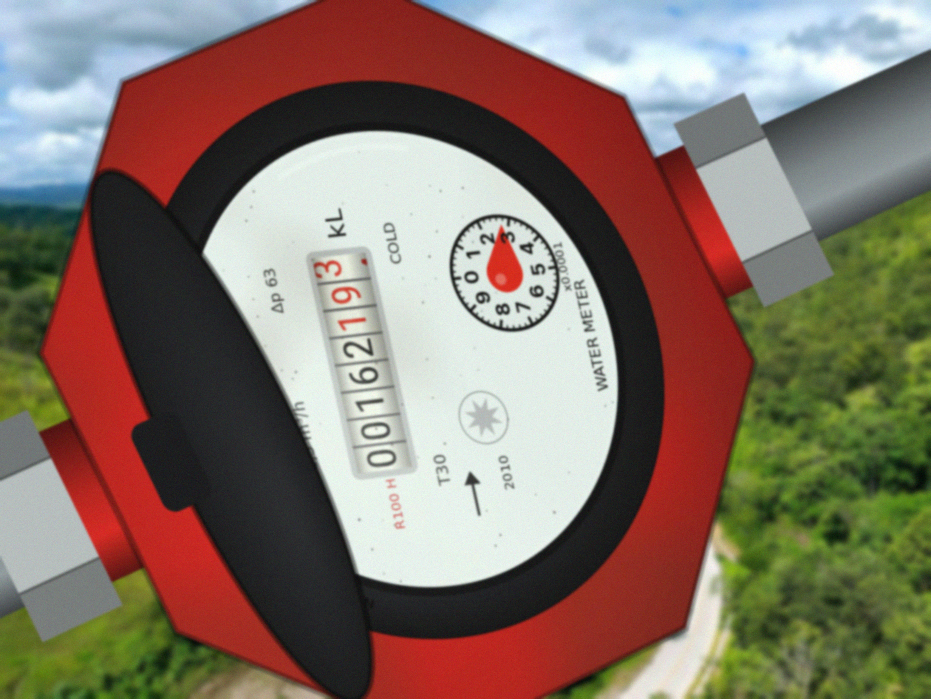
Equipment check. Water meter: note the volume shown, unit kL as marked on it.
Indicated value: 162.1932 kL
